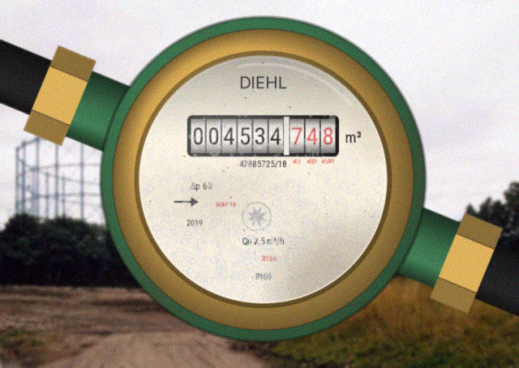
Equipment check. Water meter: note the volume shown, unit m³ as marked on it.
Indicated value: 4534.748 m³
